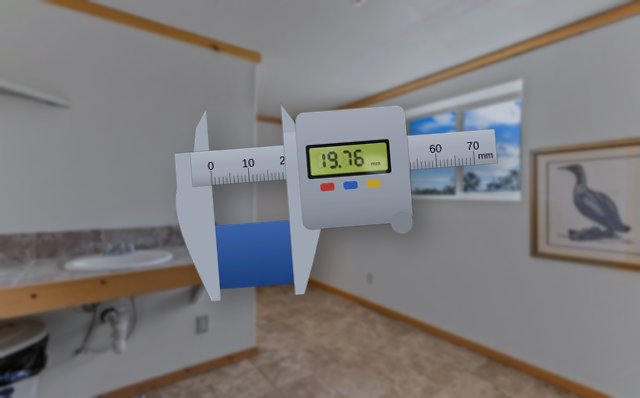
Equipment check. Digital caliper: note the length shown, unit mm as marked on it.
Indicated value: 19.76 mm
